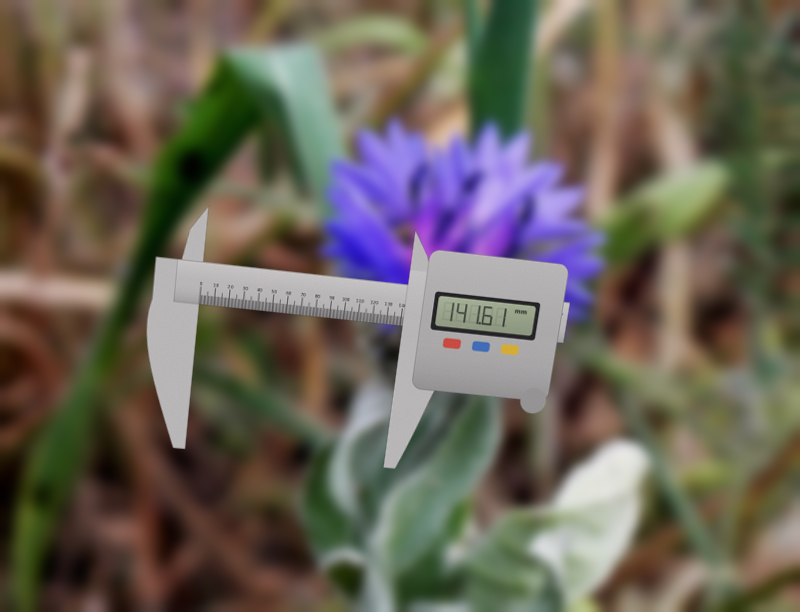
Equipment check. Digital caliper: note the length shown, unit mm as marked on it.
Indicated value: 141.61 mm
